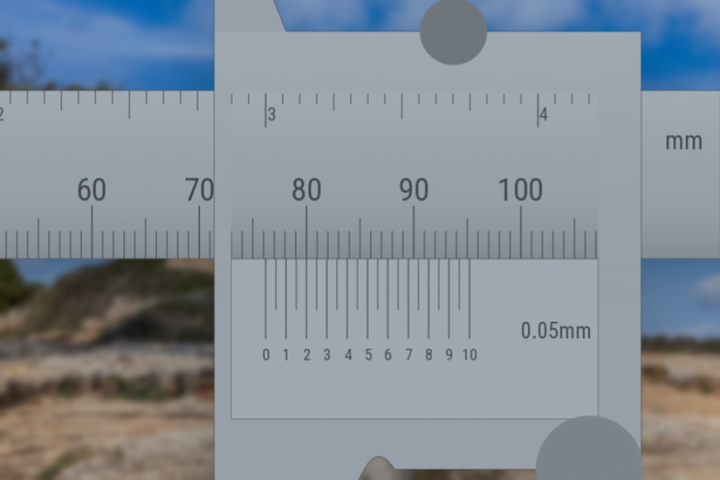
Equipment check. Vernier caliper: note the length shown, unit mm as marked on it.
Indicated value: 76.2 mm
